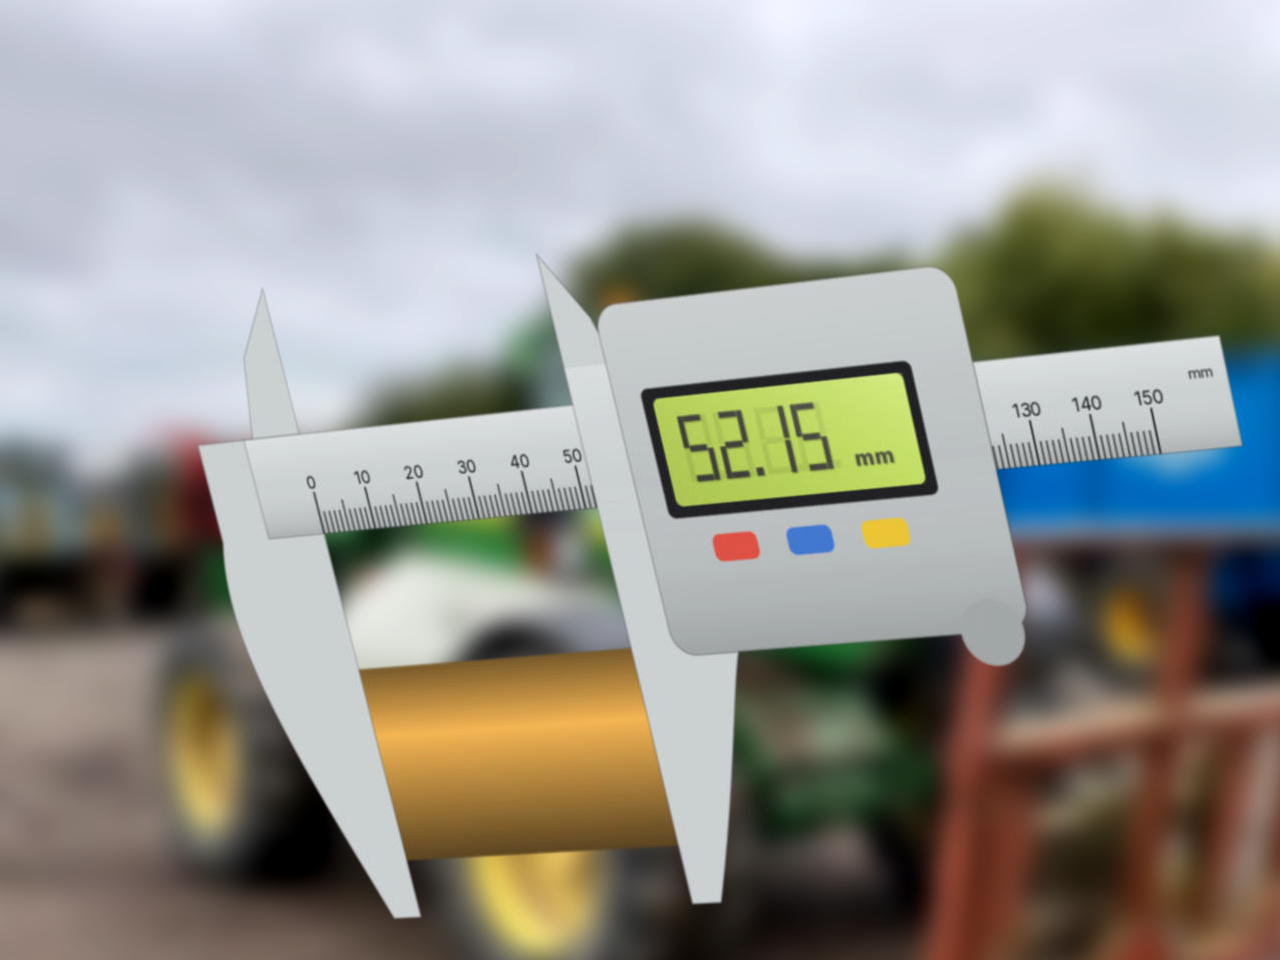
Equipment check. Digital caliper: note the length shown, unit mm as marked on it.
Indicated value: 52.15 mm
